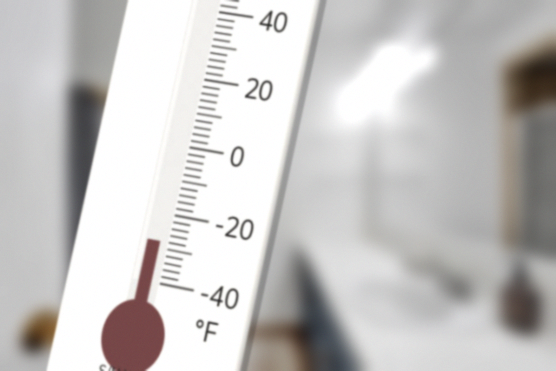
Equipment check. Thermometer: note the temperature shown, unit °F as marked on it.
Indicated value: -28 °F
